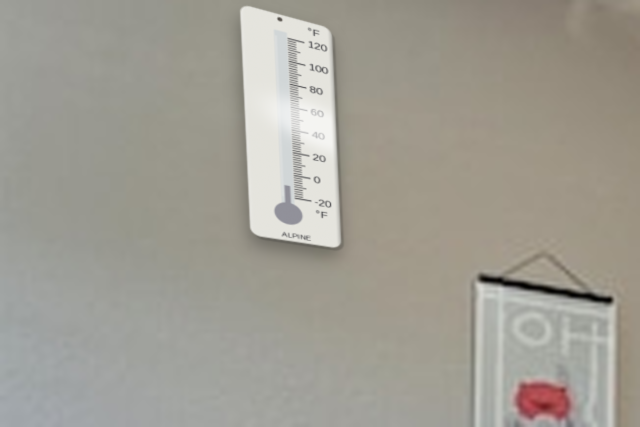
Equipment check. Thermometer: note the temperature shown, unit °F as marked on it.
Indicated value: -10 °F
